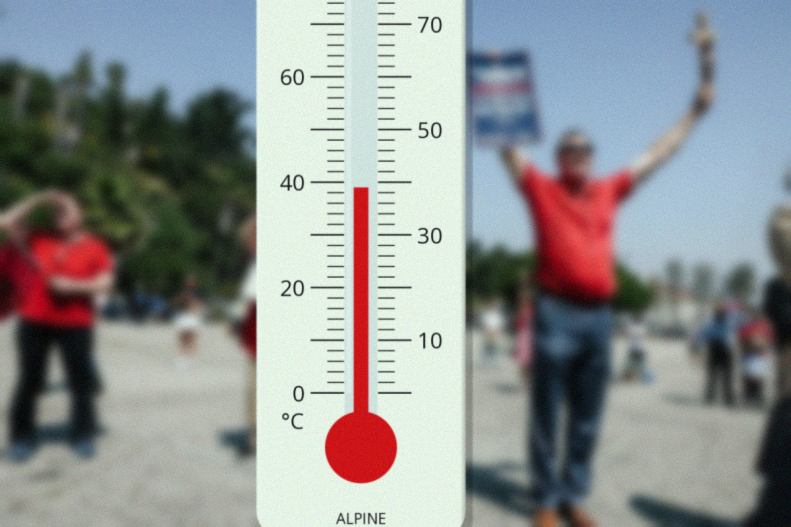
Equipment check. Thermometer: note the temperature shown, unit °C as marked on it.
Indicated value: 39 °C
